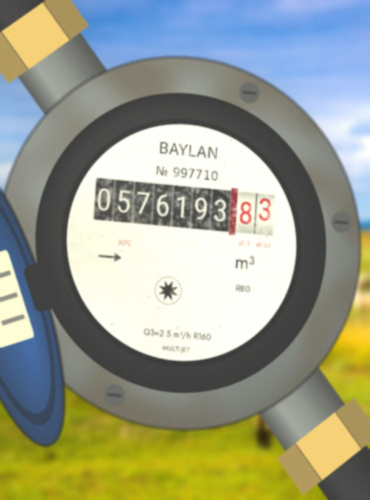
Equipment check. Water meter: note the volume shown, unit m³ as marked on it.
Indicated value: 576193.83 m³
